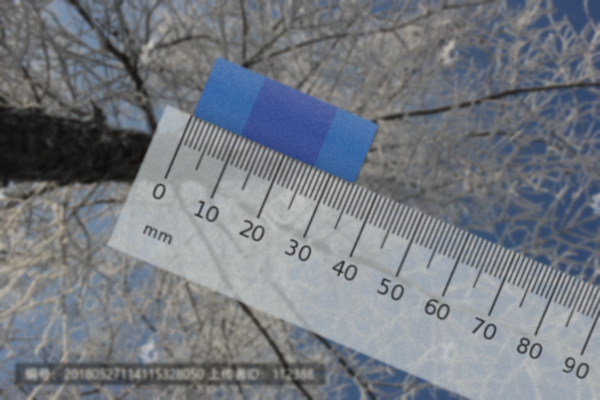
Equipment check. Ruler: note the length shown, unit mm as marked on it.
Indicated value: 35 mm
